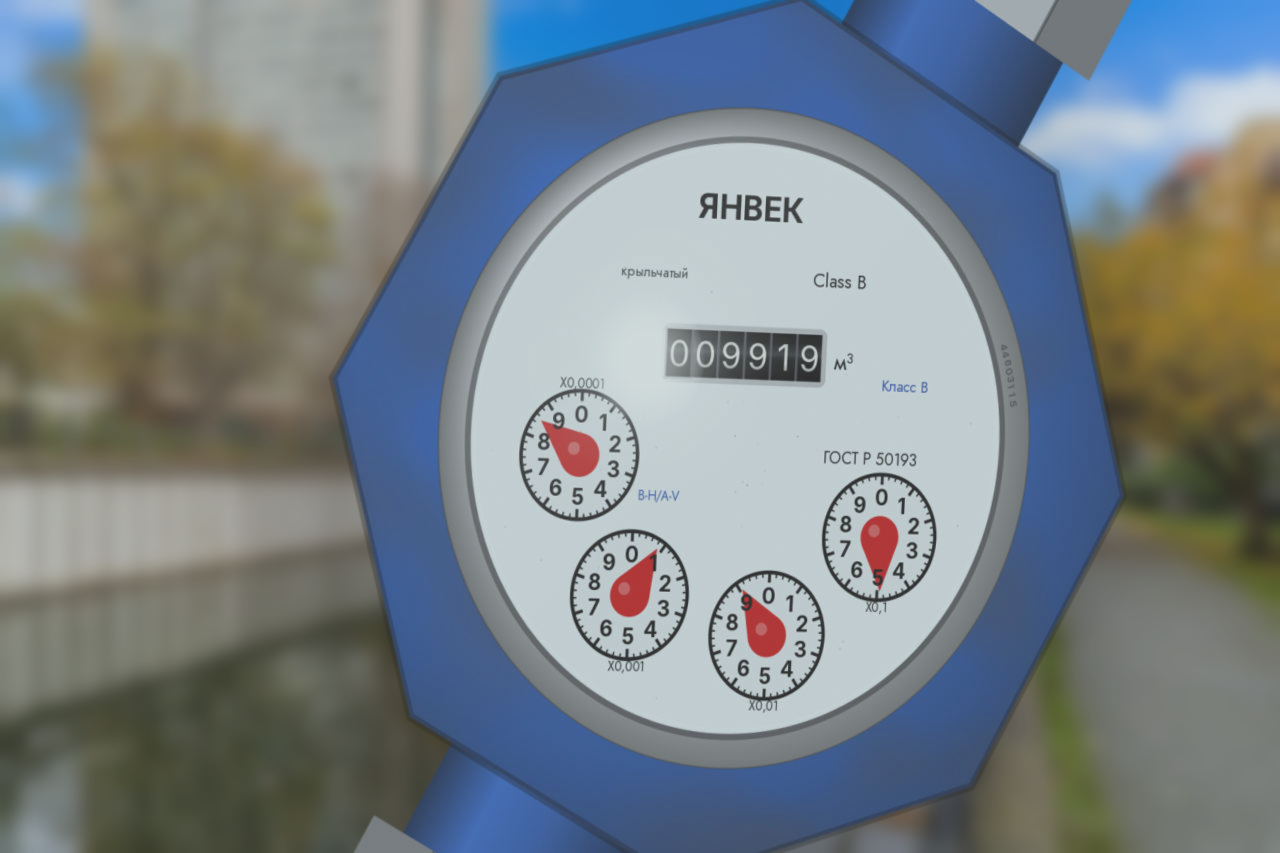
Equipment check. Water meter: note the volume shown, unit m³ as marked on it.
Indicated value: 9919.4908 m³
